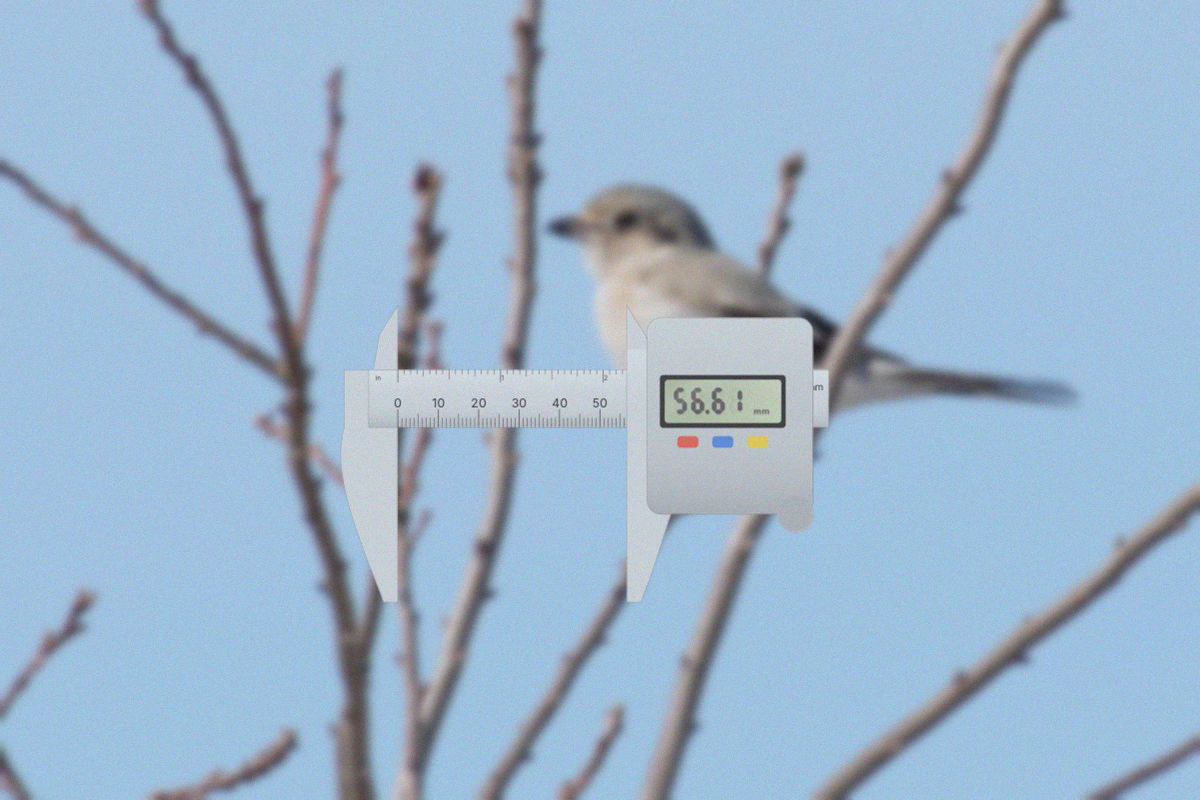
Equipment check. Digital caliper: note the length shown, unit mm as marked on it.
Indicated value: 56.61 mm
